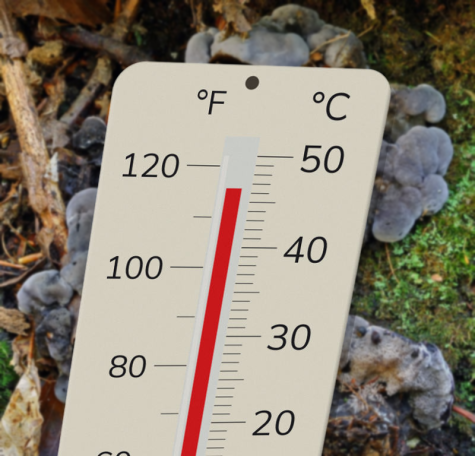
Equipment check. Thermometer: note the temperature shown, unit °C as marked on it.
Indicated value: 46.5 °C
